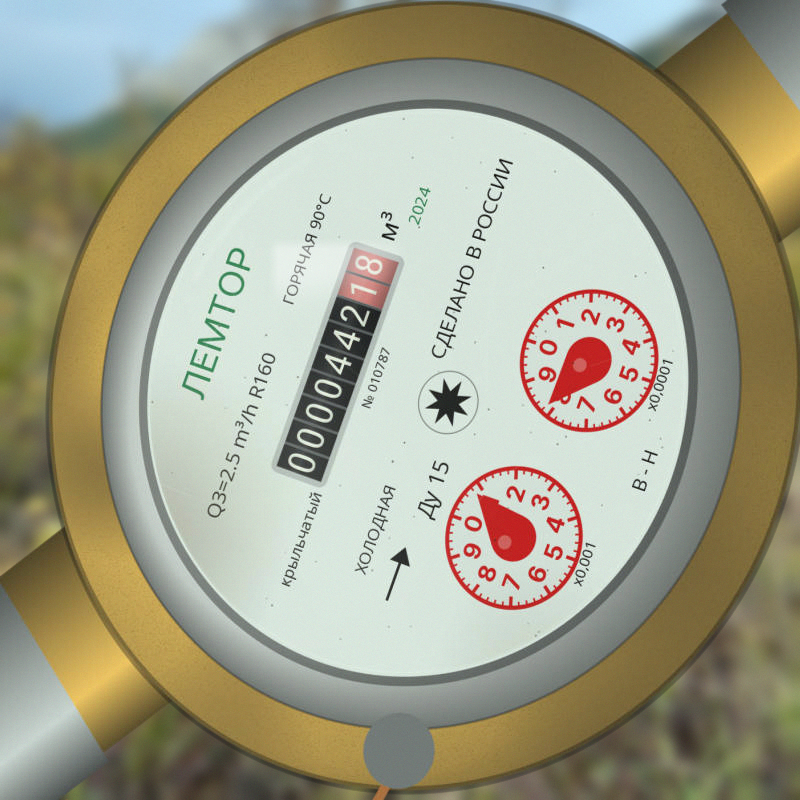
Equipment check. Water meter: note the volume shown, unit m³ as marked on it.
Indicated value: 442.1808 m³
